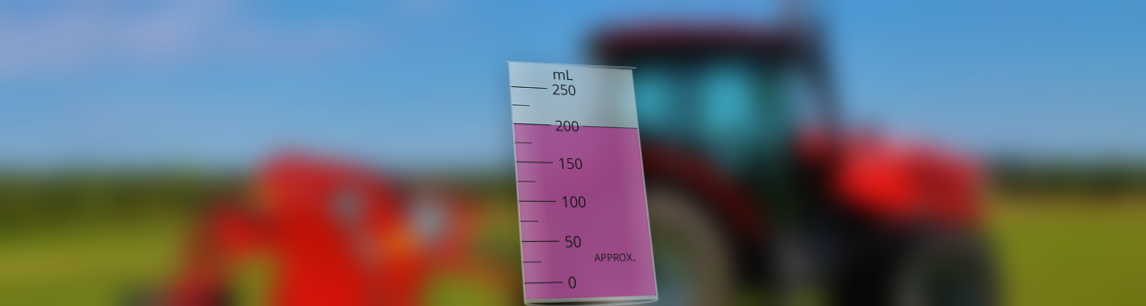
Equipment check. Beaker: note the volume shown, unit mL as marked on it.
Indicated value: 200 mL
